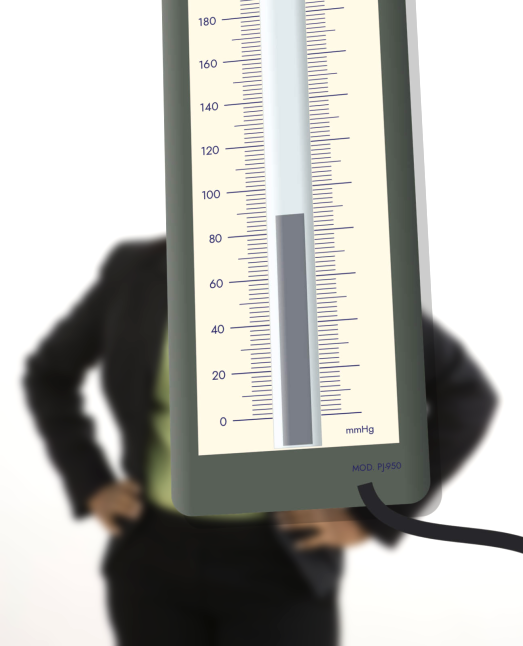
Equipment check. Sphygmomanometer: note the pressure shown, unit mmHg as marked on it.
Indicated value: 88 mmHg
